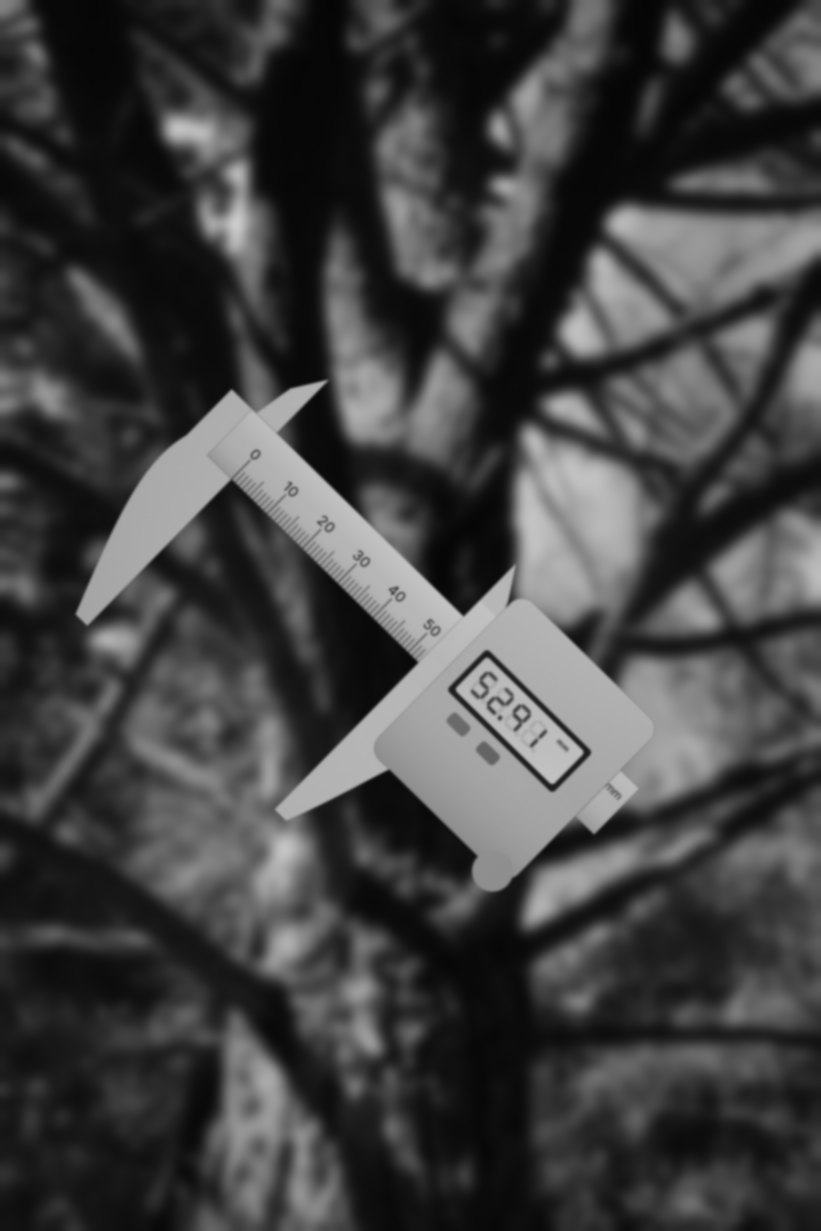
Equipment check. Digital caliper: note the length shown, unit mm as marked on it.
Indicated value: 52.91 mm
